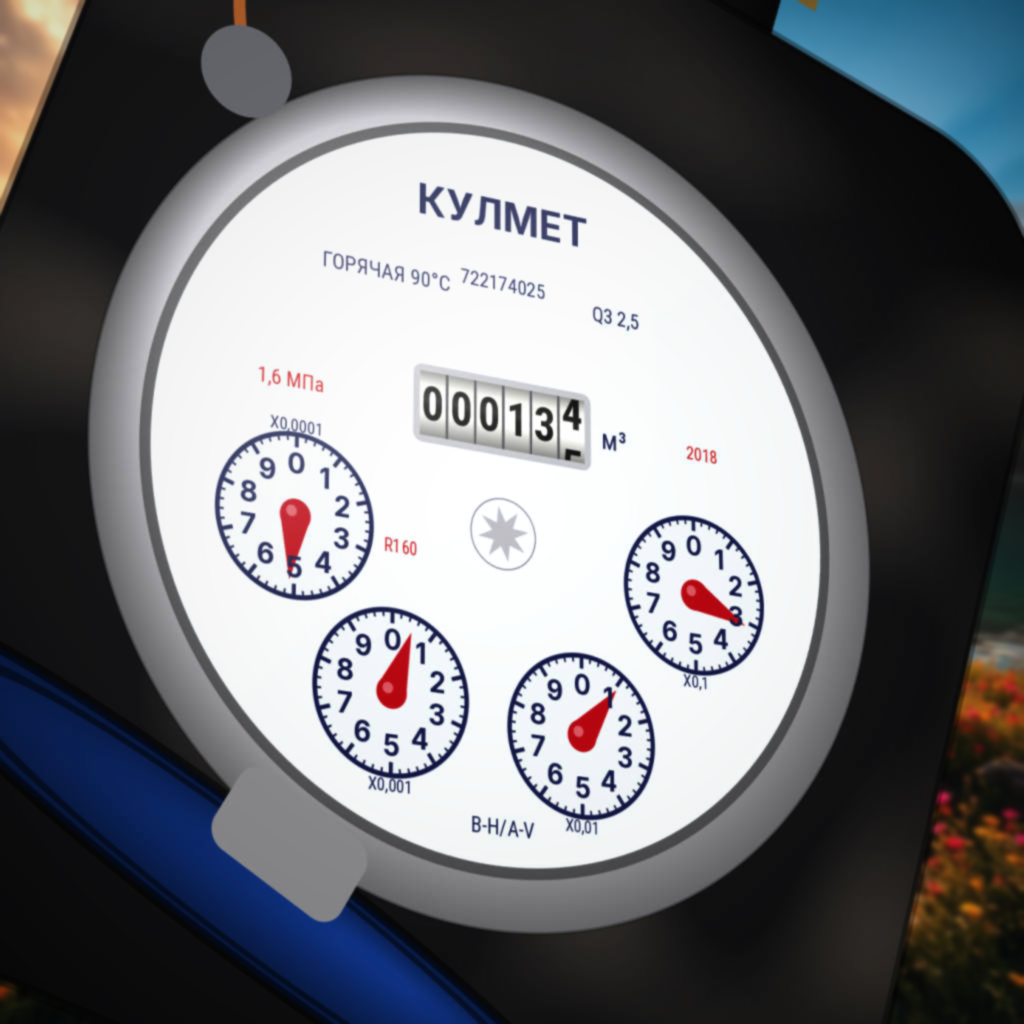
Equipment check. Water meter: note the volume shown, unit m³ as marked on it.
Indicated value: 134.3105 m³
